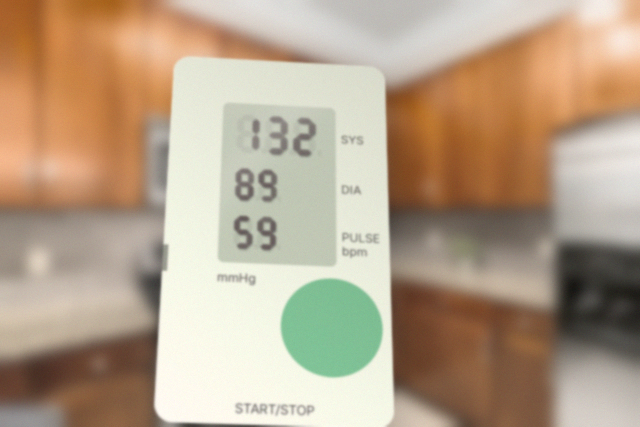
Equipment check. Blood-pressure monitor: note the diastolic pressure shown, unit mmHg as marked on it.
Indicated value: 89 mmHg
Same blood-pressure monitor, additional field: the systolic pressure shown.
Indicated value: 132 mmHg
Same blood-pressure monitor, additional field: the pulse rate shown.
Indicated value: 59 bpm
